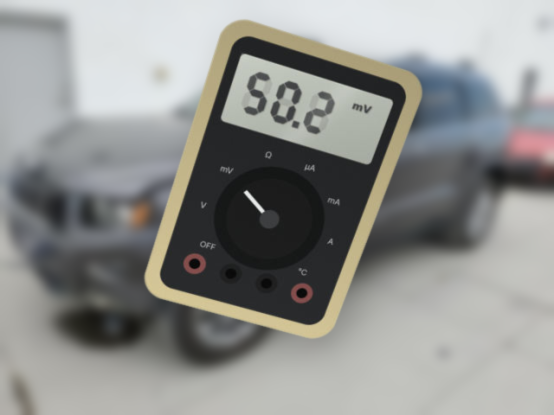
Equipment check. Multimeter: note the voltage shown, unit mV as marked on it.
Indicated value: 50.2 mV
